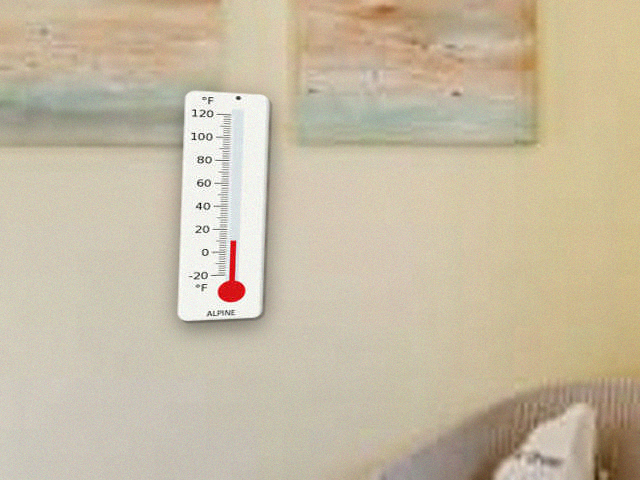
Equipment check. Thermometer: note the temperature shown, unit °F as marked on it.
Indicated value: 10 °F
